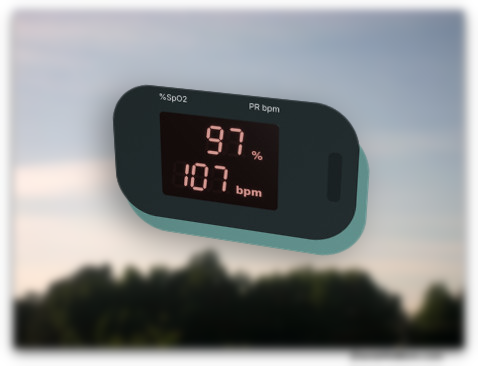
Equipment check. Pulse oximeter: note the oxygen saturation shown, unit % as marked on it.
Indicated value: 97 %
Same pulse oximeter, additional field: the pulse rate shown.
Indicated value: 107 bpm
